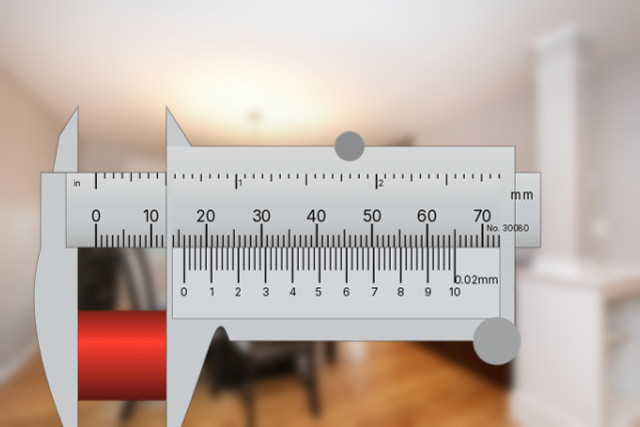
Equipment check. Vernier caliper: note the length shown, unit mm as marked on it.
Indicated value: 16.0 mm
